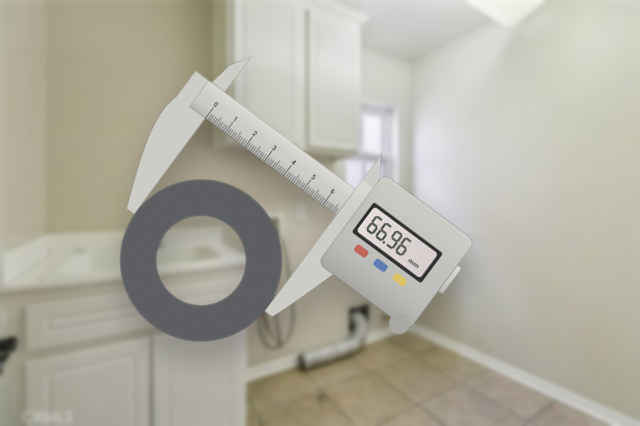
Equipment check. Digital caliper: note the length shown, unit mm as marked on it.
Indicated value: 66.96 mm
